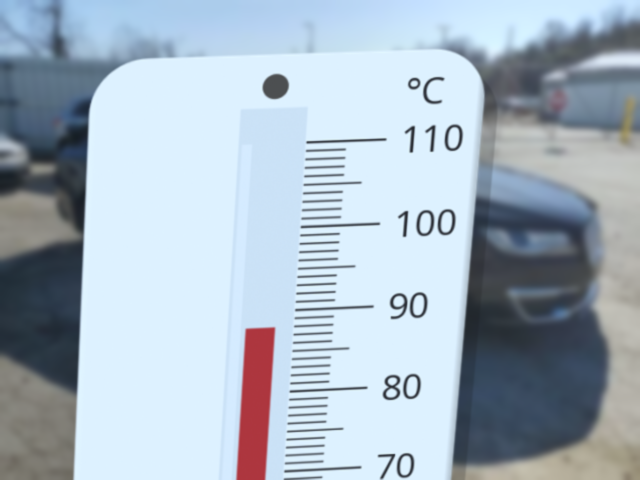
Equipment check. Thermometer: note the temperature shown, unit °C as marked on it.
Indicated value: 88 °C
